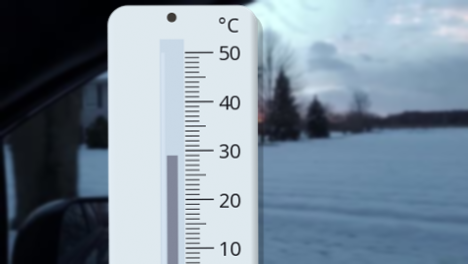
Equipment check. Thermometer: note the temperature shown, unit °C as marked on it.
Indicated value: 29 °C
